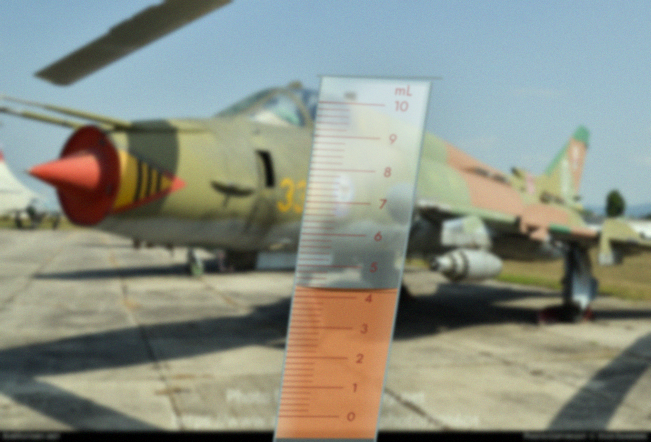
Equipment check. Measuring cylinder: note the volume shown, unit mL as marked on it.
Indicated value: 4.2 mL
